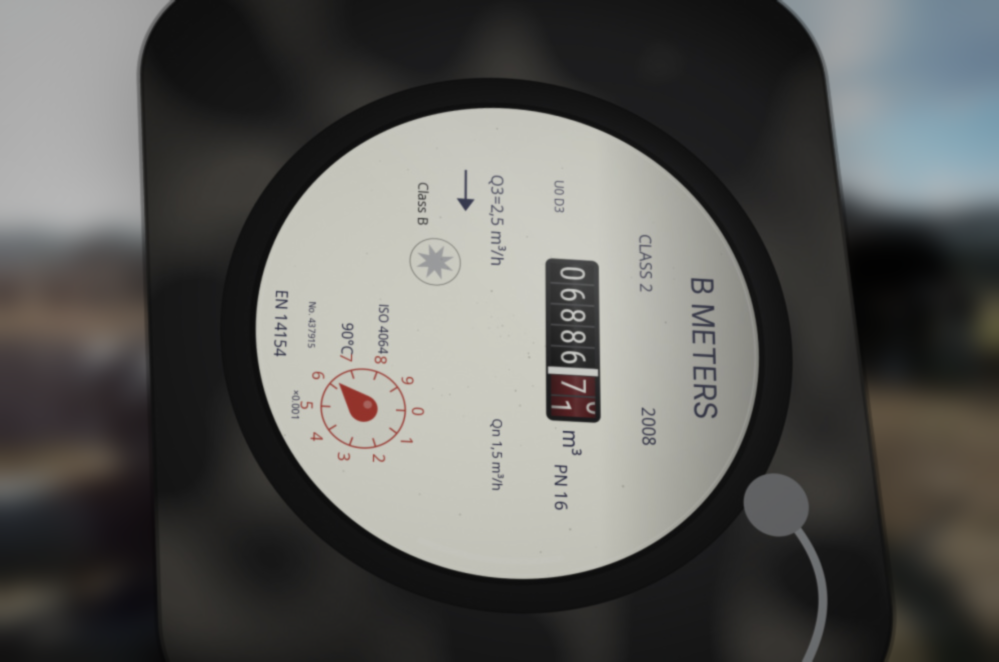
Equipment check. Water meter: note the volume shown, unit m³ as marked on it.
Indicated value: 6886.706 m³
